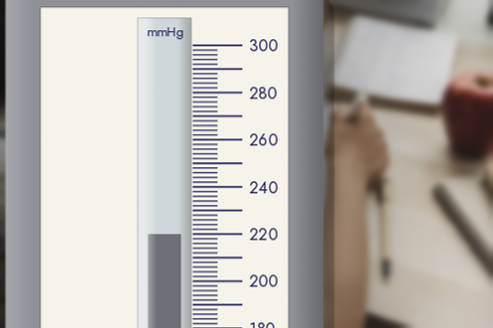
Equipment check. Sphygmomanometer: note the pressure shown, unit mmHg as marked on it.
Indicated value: 220 mmHg
